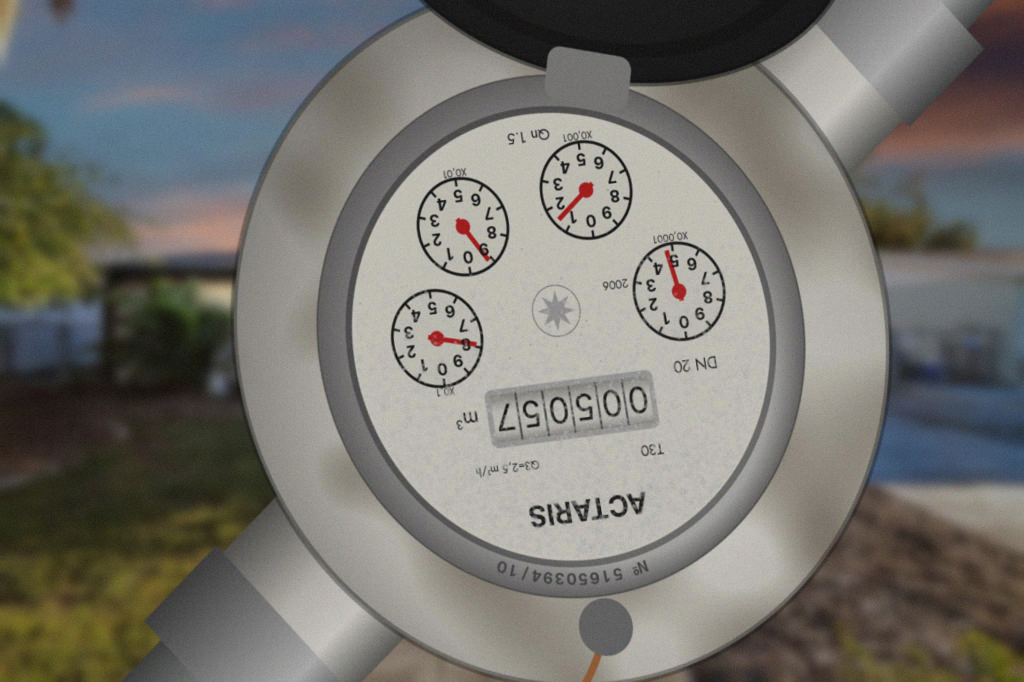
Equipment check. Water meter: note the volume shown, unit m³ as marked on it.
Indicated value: 5057.7914 m³
